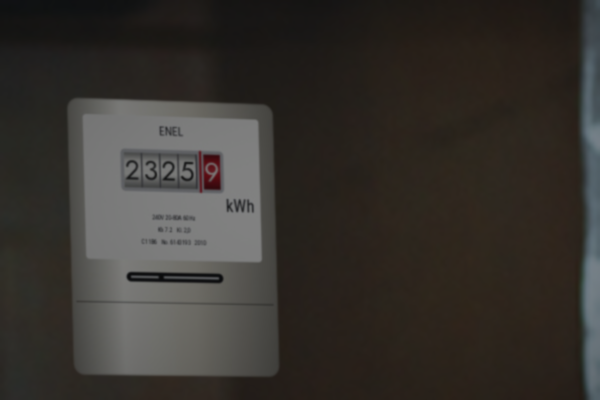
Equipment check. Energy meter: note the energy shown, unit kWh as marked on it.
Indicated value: 2325.9 kWh
